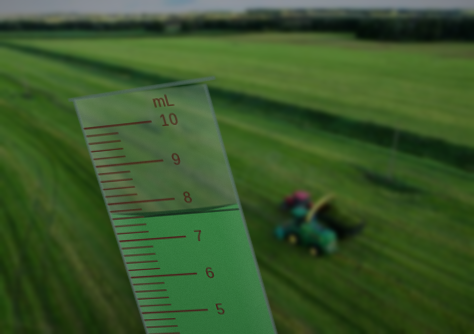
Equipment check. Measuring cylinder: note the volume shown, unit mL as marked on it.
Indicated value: 7.6 mL
